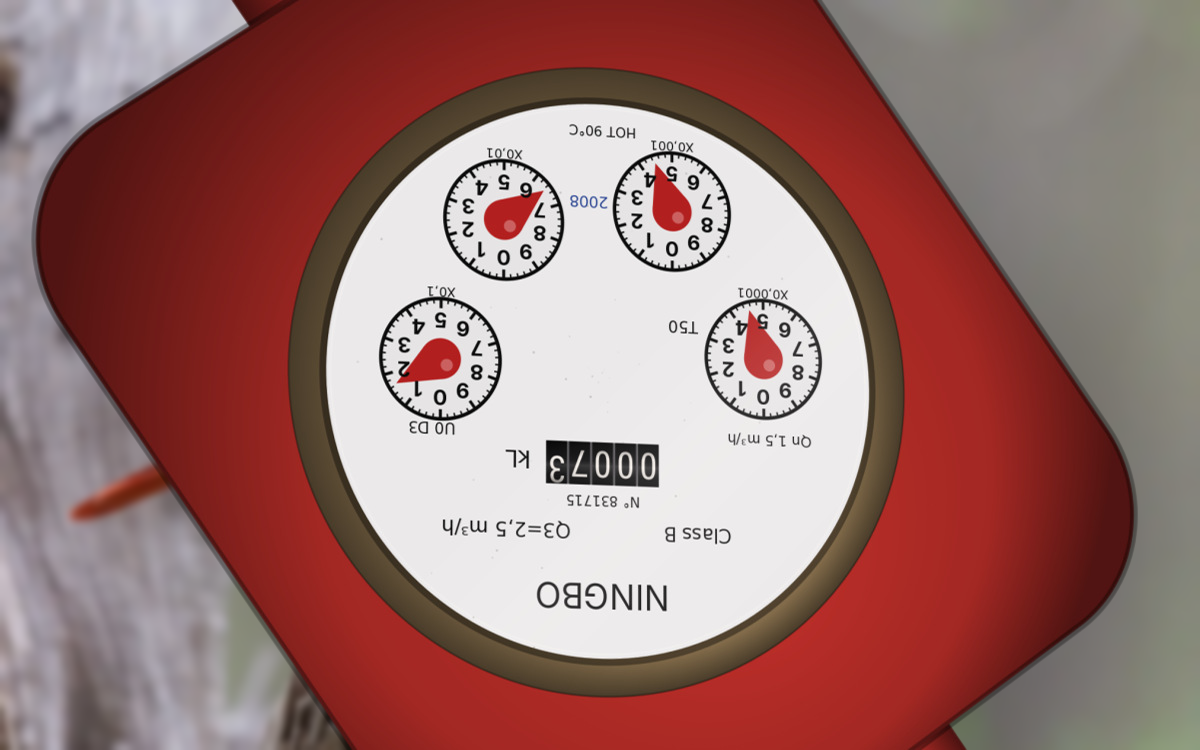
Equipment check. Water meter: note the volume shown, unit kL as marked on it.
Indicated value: 73.1644 kL
